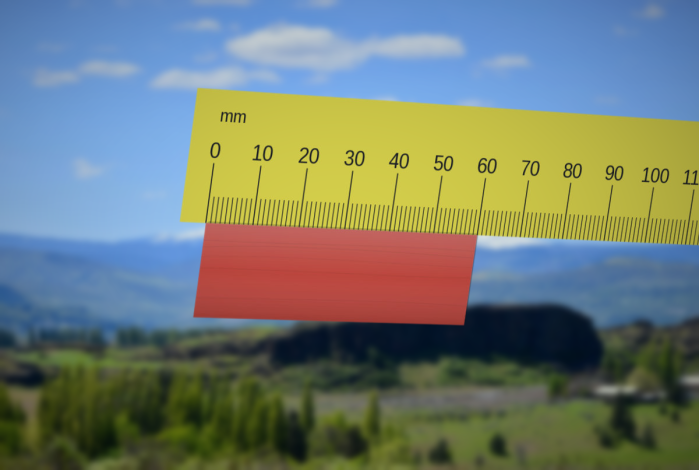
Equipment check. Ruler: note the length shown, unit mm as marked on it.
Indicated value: 60 mm
